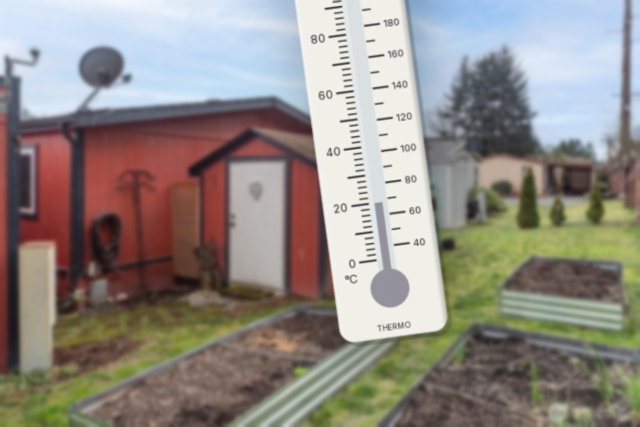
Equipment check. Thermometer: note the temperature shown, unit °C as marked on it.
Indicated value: 20 °C
